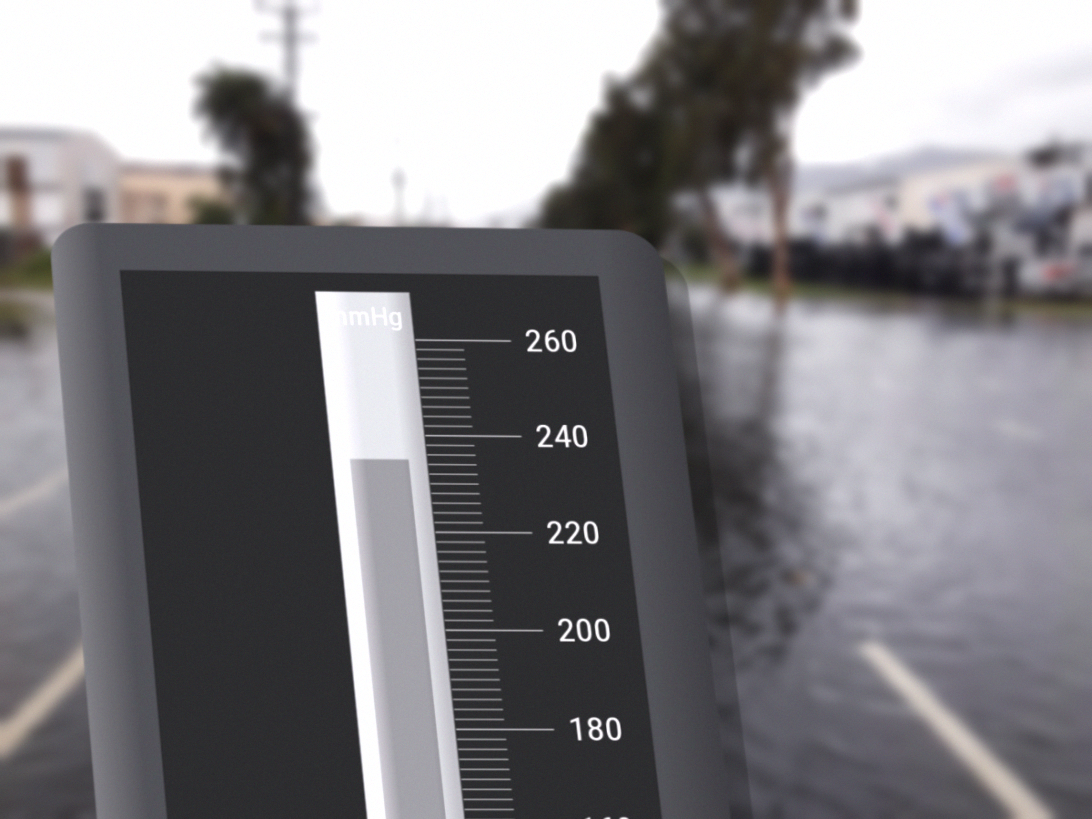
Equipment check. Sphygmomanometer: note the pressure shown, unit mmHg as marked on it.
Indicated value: 235 mmHg
